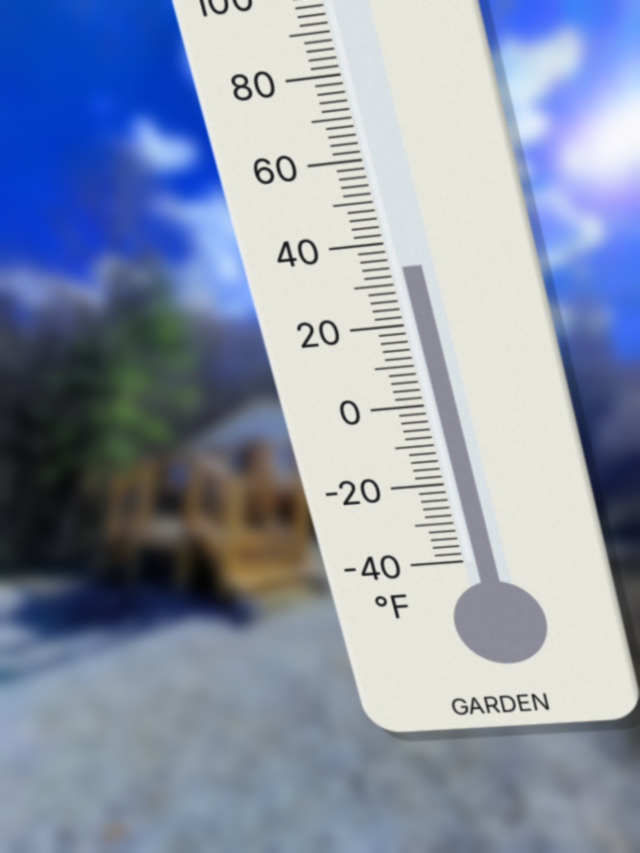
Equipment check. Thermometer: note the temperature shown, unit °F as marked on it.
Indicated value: 34 °F
